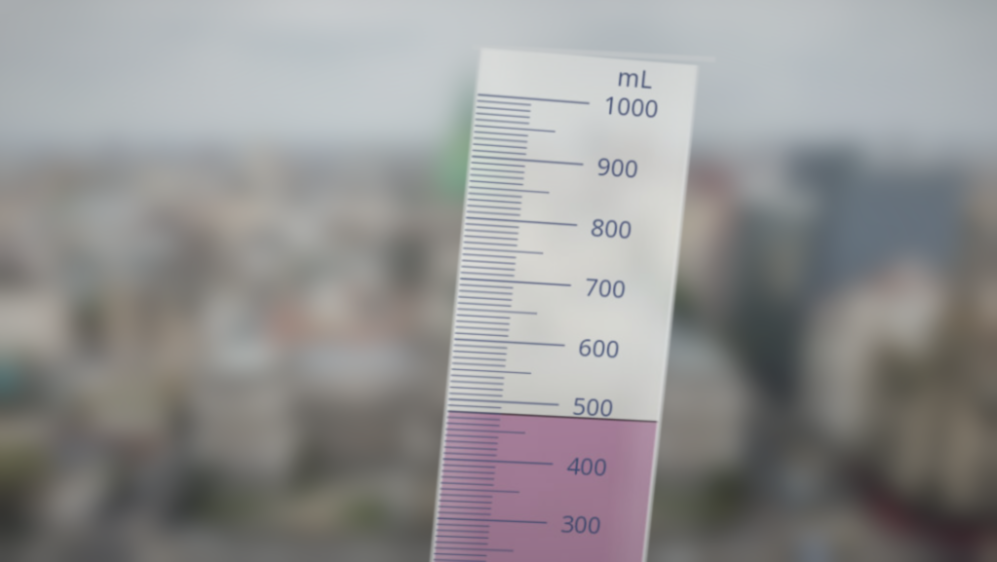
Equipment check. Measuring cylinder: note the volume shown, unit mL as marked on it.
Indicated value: 480 mL
